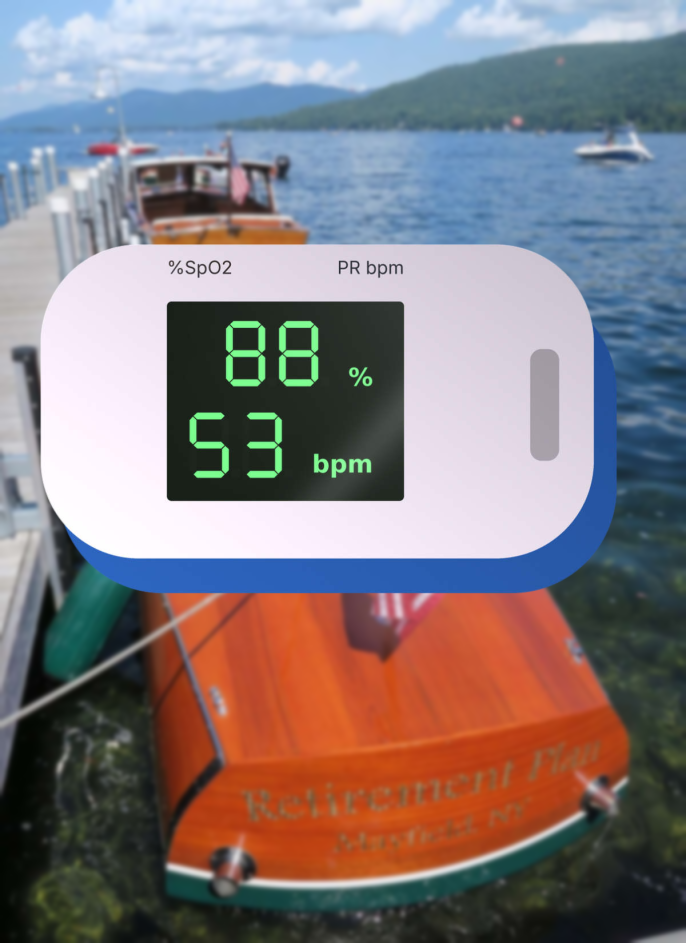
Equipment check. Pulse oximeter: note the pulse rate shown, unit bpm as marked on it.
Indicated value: 53 bpm
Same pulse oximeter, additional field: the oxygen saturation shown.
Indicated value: 88 %
